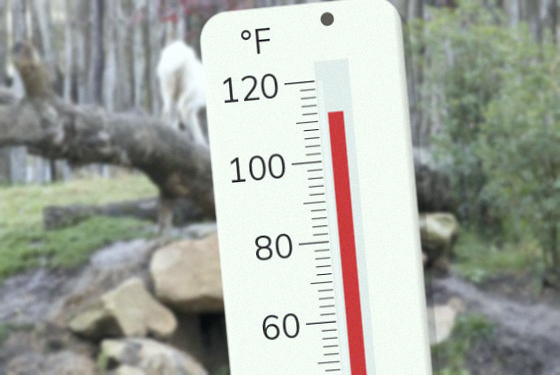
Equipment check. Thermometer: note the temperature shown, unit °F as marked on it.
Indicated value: 112 °F
